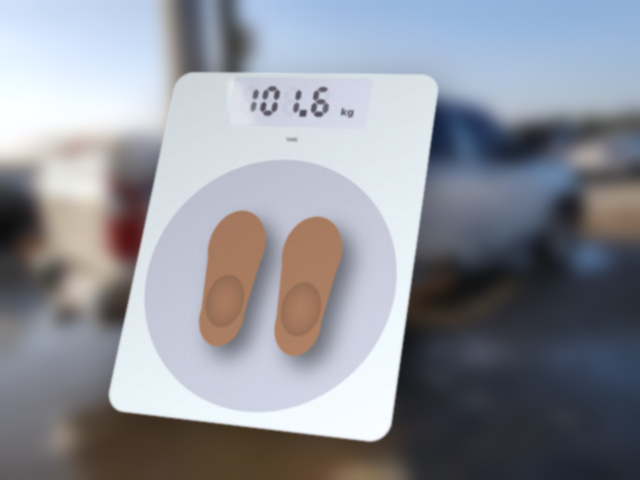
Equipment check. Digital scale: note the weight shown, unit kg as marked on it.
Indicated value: 101.6 kg
